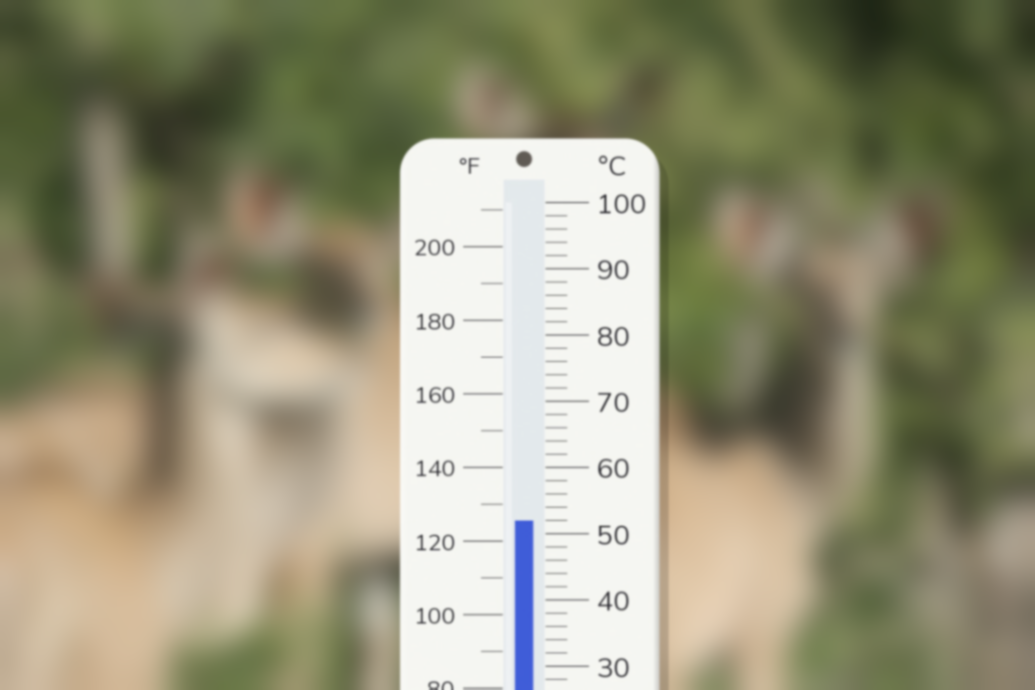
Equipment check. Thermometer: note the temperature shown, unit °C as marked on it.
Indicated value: 52 °C
